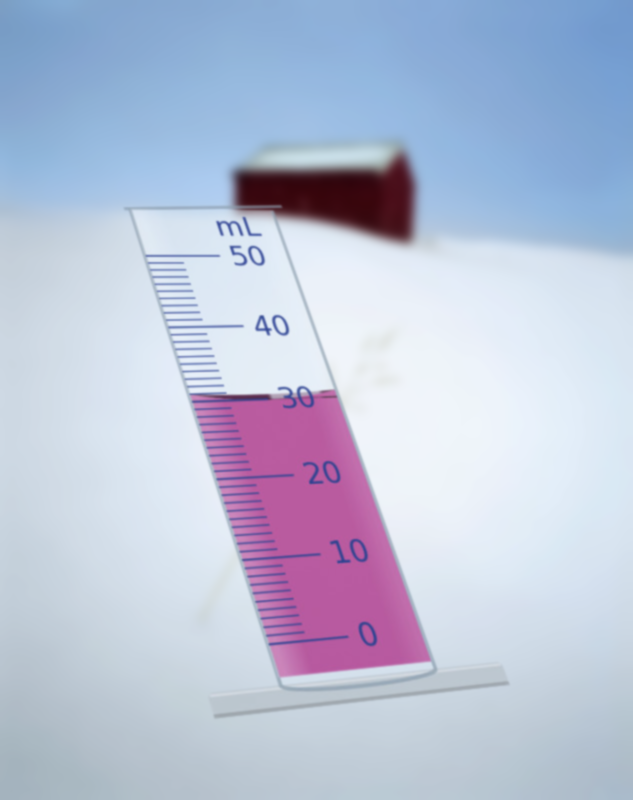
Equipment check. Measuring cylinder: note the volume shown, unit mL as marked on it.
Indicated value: 30 mL
